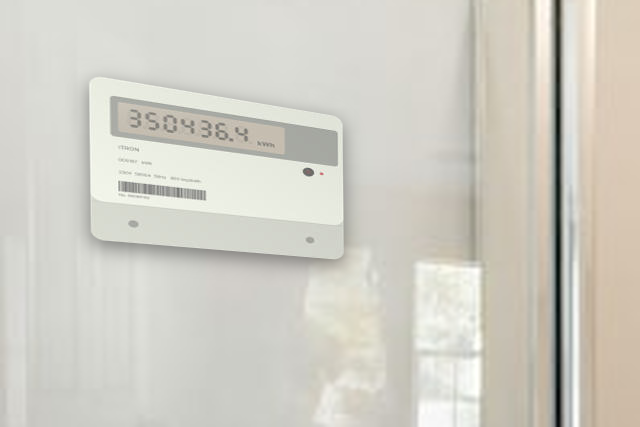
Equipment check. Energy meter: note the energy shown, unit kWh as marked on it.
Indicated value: 350436.4 kWh
